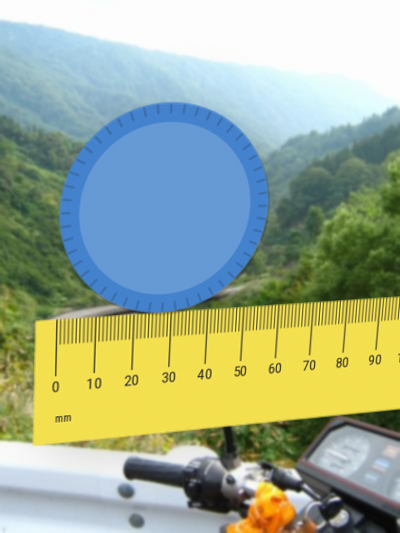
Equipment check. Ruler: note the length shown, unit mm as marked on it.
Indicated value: 55 mm
